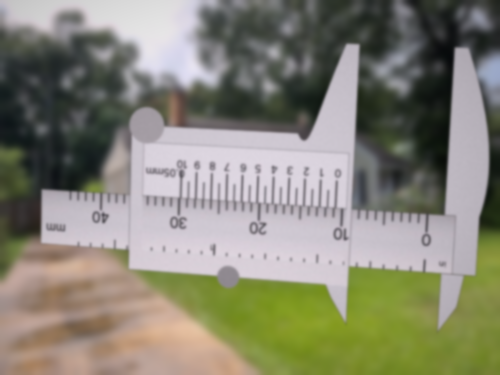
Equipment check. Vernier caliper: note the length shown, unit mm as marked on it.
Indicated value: 10.8 mm
